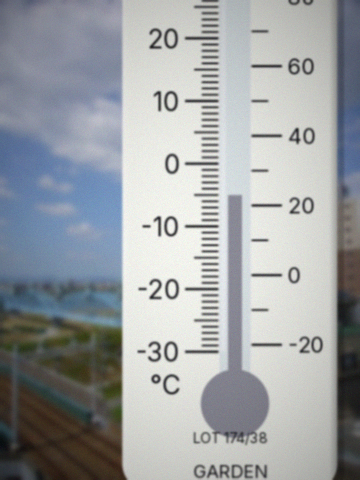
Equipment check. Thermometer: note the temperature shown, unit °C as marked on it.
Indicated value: -5 °C
